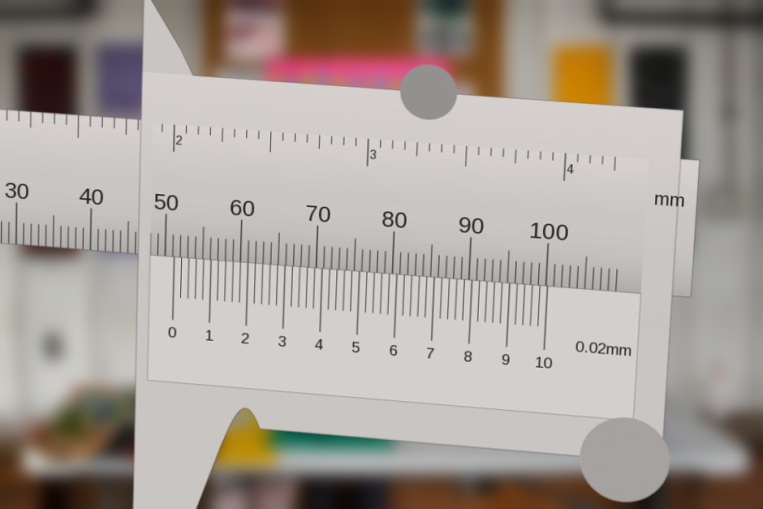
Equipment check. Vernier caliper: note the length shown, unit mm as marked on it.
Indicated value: 51.2 mm
